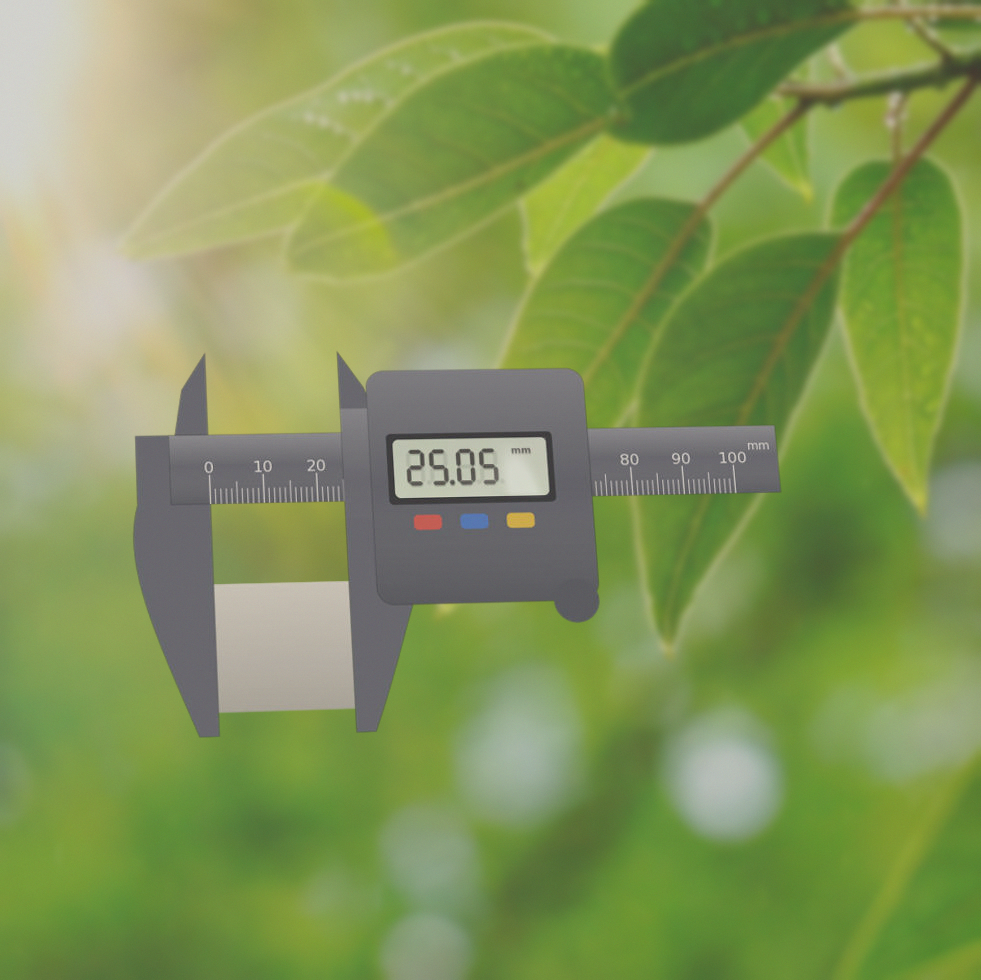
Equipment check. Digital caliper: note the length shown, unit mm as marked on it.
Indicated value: 25.05 mm
